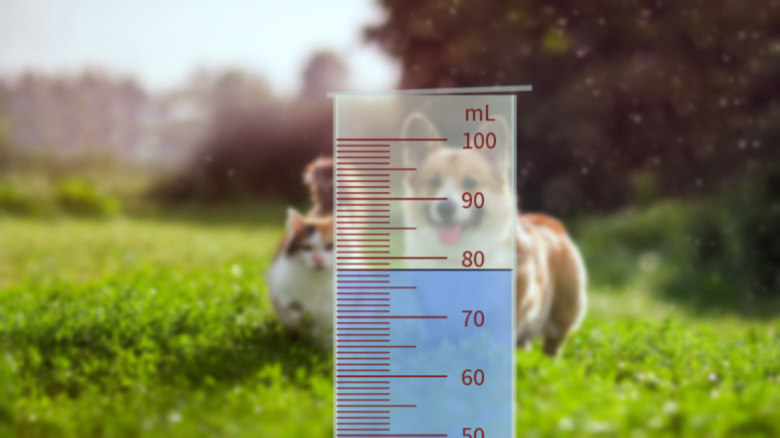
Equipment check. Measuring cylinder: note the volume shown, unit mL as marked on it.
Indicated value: 78 mL
